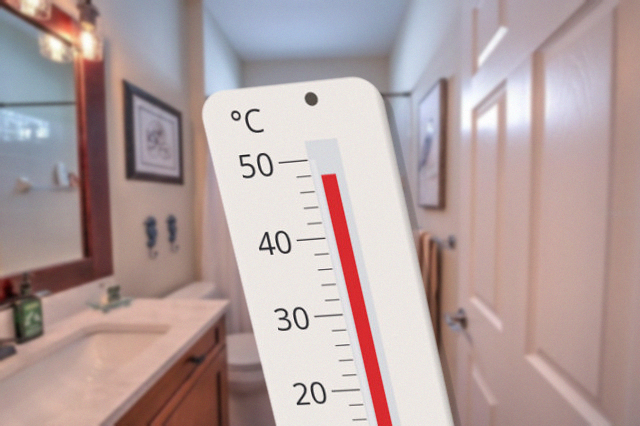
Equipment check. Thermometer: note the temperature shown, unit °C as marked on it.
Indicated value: 48 °C
